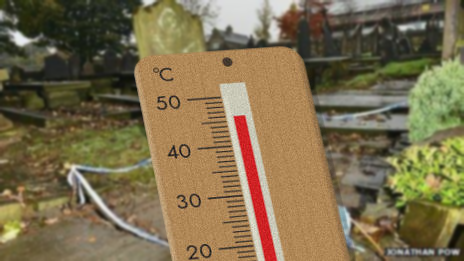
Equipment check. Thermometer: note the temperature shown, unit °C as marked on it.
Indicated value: 46 °C
